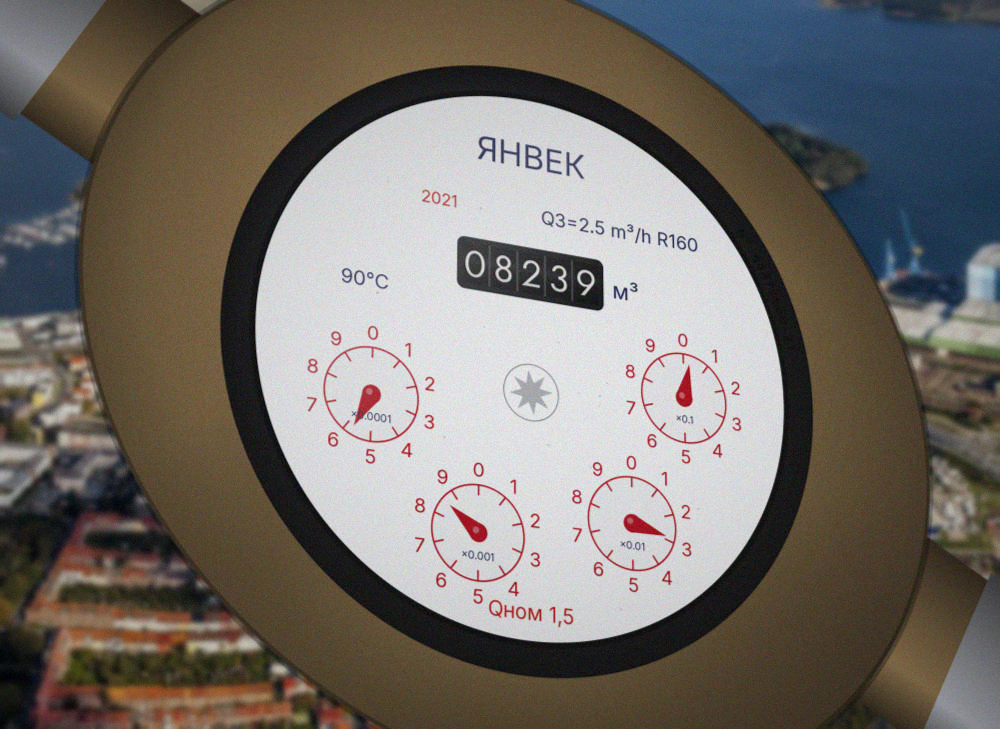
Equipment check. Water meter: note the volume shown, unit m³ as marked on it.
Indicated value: 8239.0285 m³
